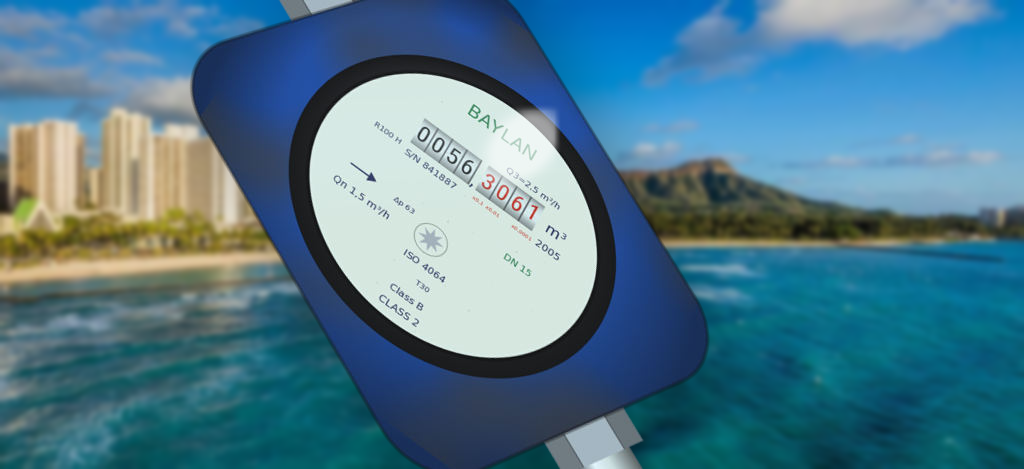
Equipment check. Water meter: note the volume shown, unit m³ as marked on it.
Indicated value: 56.3061 m³
